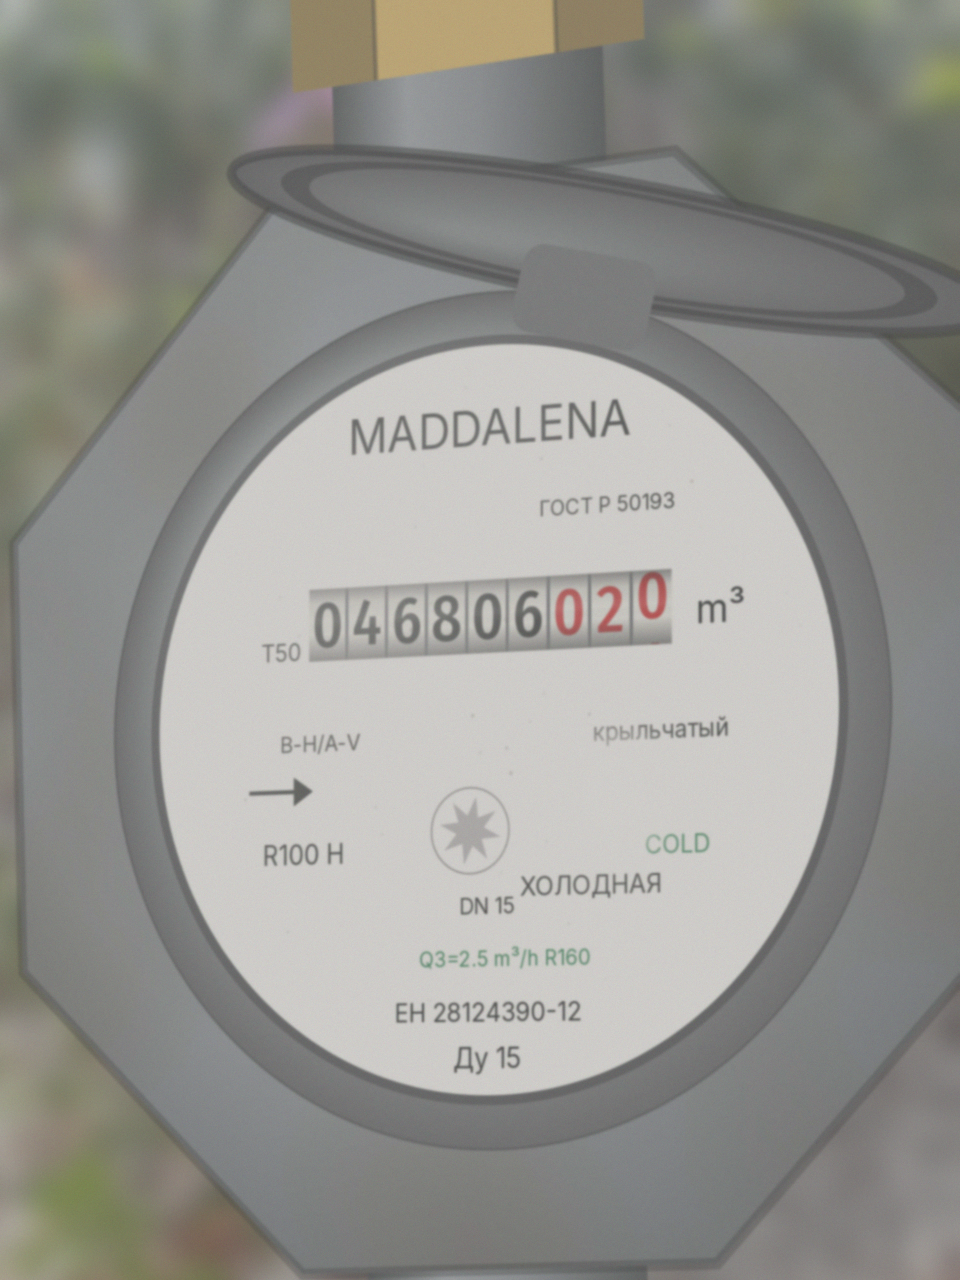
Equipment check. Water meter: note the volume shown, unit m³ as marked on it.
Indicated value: 46806.020 m³
